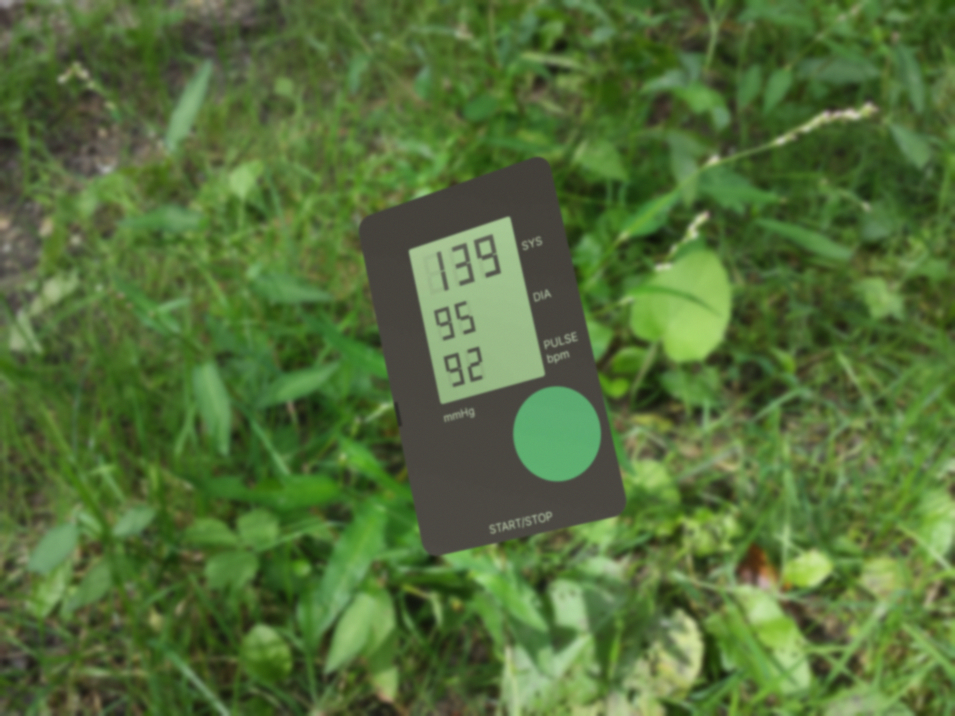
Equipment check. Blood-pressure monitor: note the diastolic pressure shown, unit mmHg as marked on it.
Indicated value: 95 mmHg
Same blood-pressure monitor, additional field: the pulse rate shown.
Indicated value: 92 bpm
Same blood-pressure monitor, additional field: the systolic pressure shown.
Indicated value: 139 mmHg
